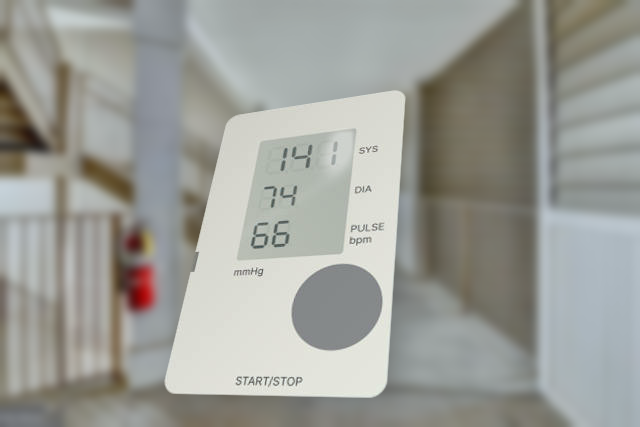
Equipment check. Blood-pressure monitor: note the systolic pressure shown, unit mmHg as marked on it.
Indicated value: 141 mmHg
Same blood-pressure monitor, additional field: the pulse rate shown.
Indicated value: 66 bpm
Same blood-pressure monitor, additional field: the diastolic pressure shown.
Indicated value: 74 mmHg
